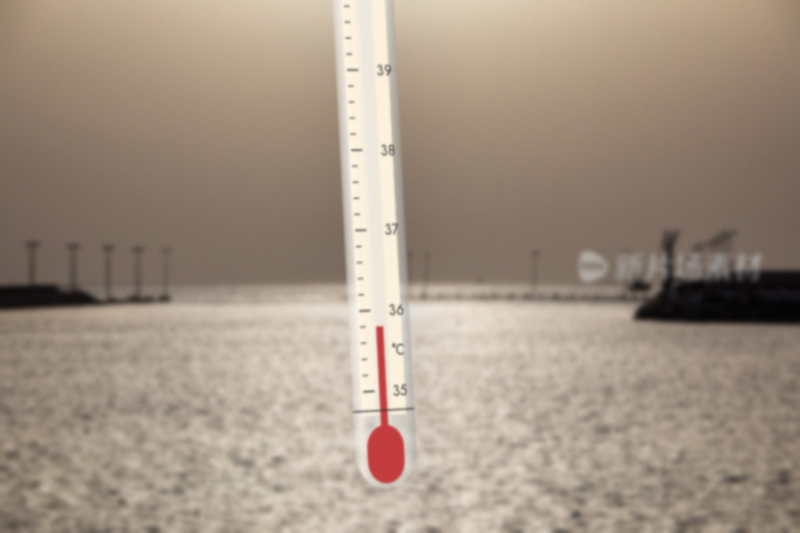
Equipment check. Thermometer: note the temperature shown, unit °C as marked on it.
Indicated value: 35.8 °C
